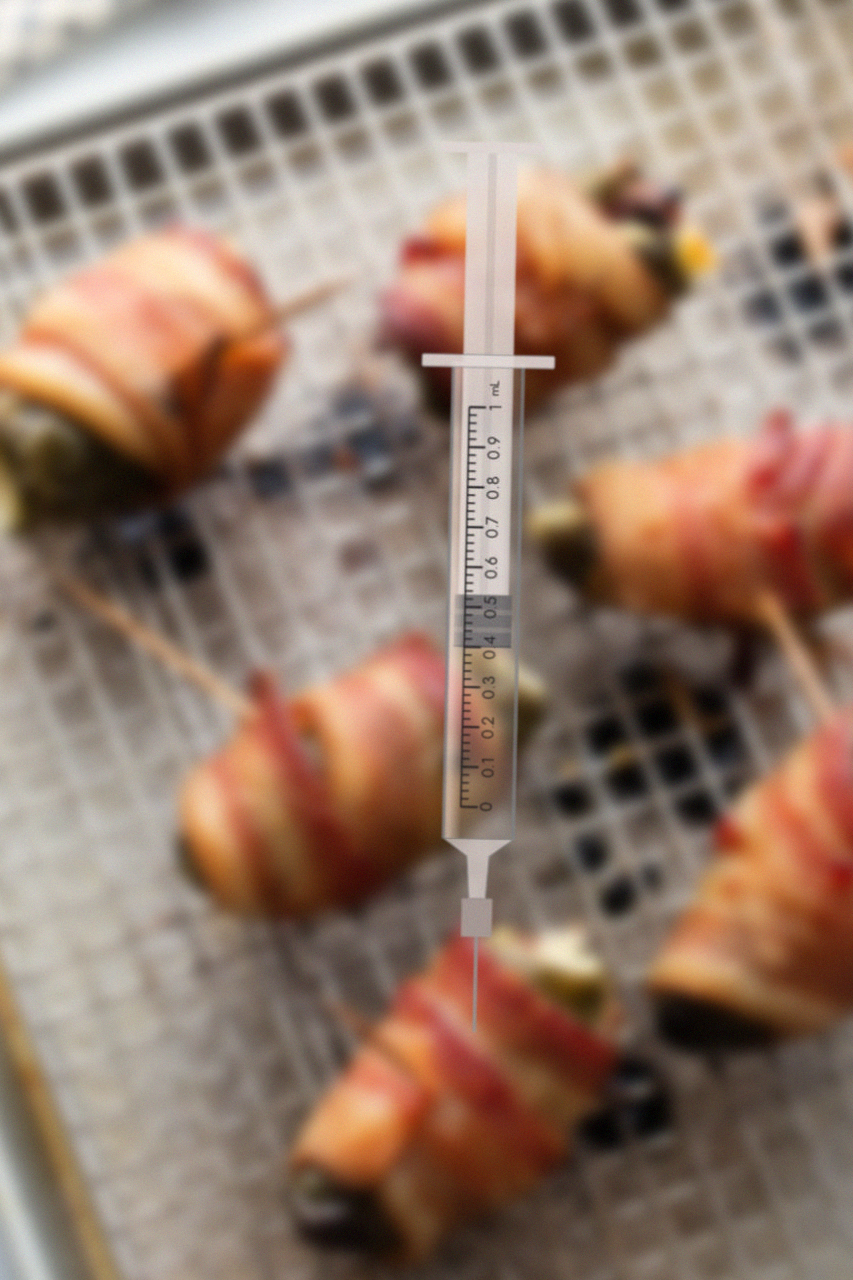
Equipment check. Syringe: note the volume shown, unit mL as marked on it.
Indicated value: 0.4 mL
